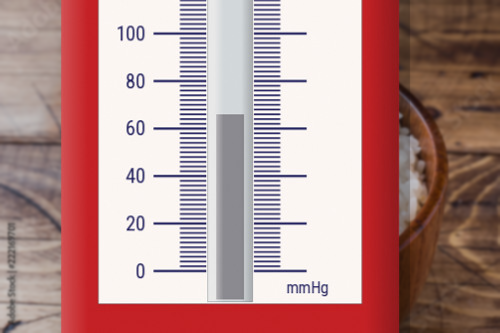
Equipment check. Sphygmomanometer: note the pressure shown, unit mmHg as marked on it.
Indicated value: 66 mmHg
